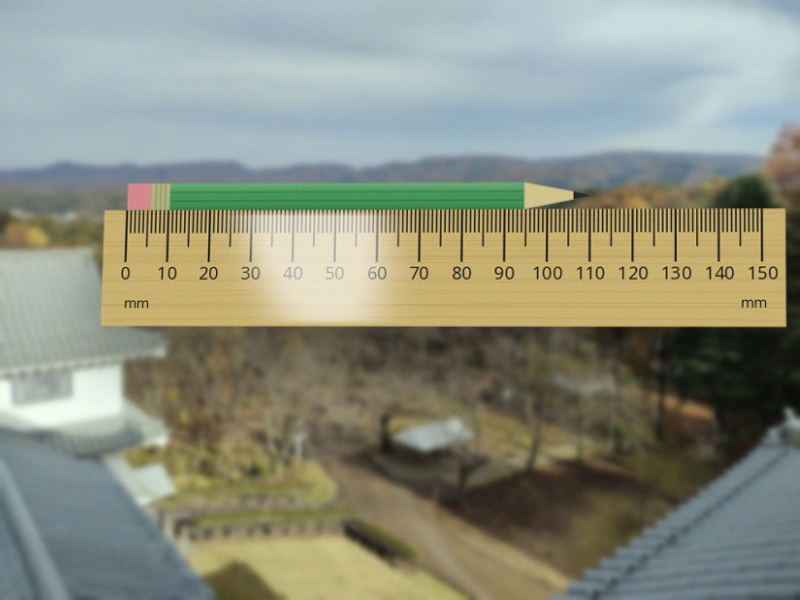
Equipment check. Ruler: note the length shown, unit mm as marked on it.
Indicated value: 110 mm
